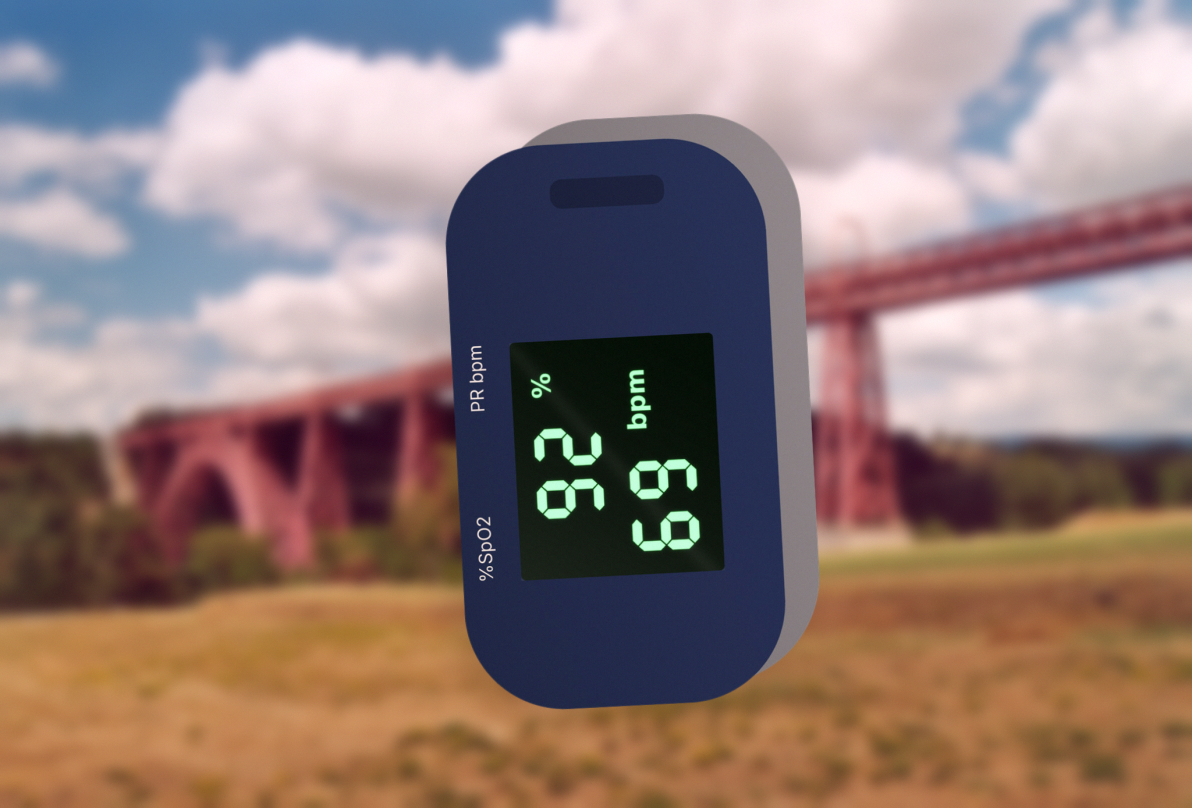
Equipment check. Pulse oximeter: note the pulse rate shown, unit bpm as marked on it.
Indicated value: 69 bpm
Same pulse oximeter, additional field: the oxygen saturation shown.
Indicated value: 92 %
